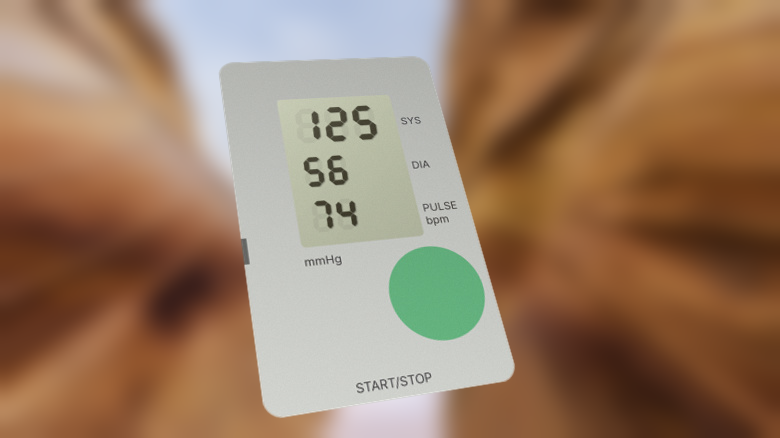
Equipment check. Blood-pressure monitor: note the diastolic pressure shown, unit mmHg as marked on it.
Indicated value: 56 mmHg
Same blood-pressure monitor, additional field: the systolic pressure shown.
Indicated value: 125 mmHg
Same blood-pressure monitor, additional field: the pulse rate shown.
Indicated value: 74 bpm
